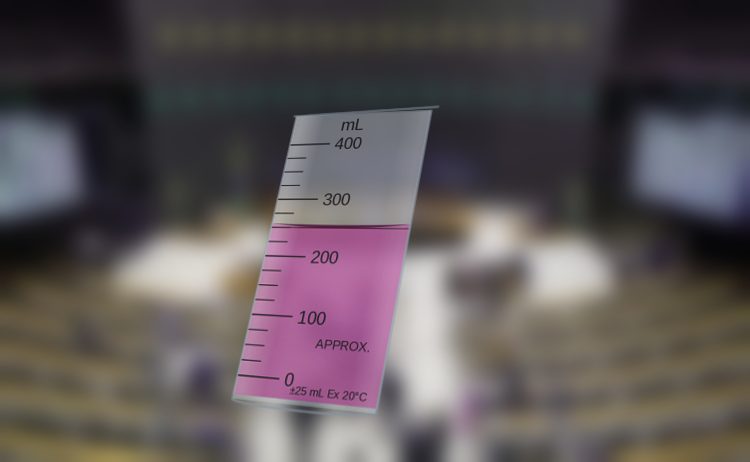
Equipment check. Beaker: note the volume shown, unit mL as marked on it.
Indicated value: 250 mL
